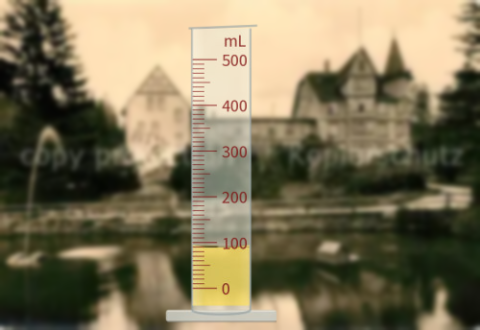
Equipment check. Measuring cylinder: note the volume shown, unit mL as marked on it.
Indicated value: 90 mL
